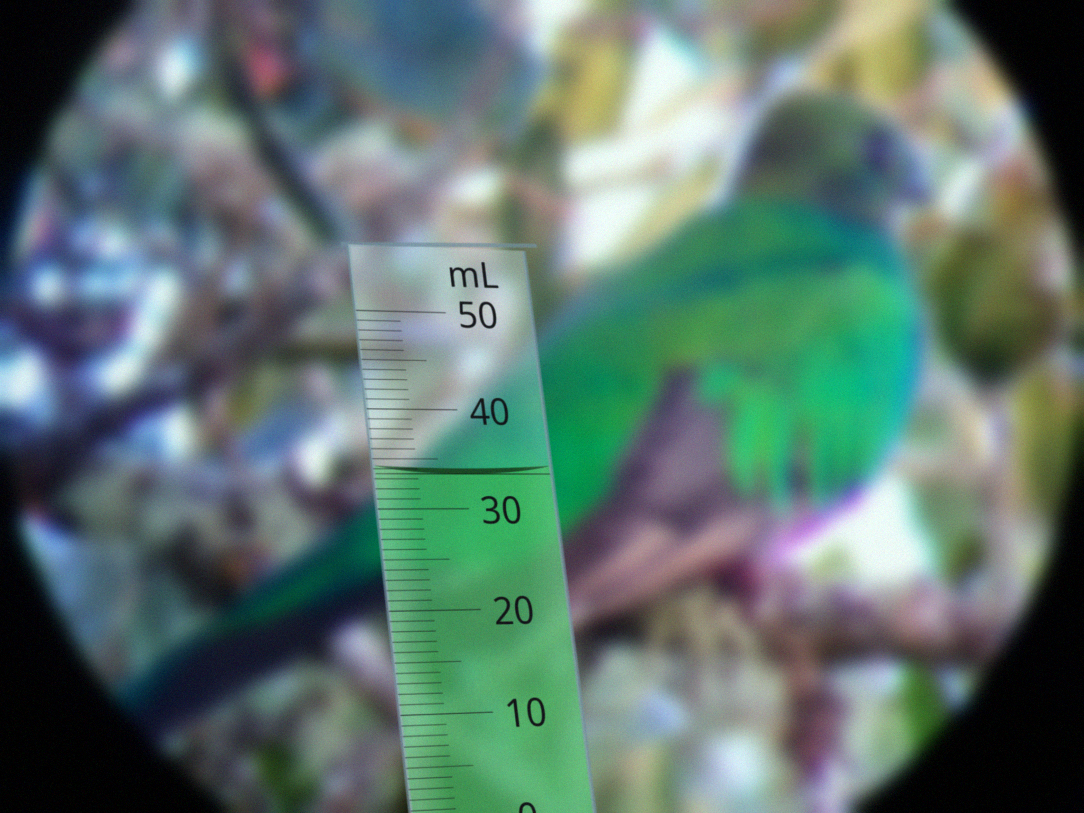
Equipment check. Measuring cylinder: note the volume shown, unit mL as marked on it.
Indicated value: 33.5 mL
